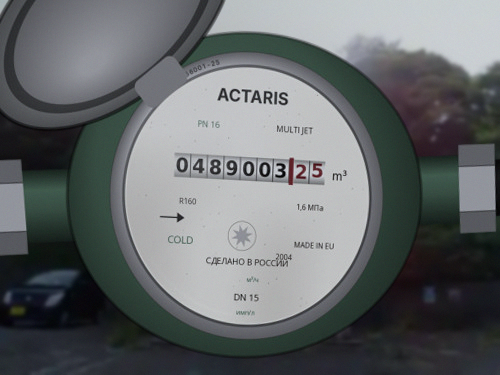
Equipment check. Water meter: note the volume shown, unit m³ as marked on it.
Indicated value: 489003.25 m³
